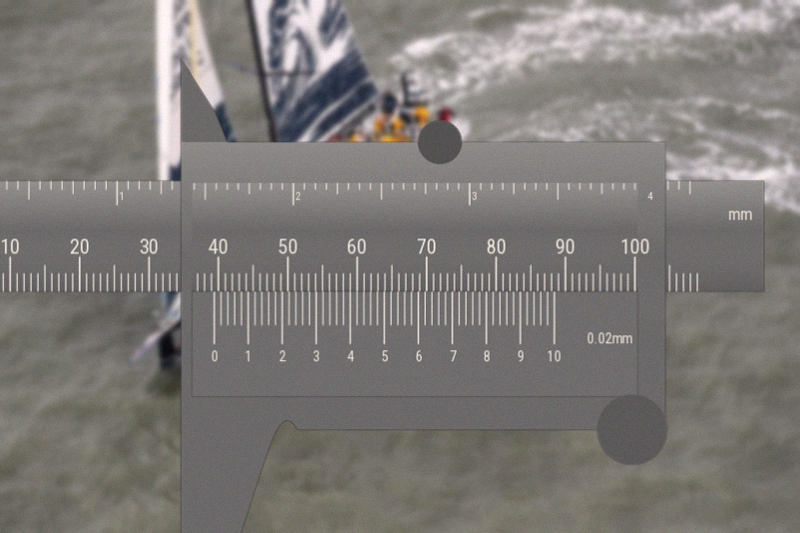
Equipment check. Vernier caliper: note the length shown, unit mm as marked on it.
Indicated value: 39.4 mm
